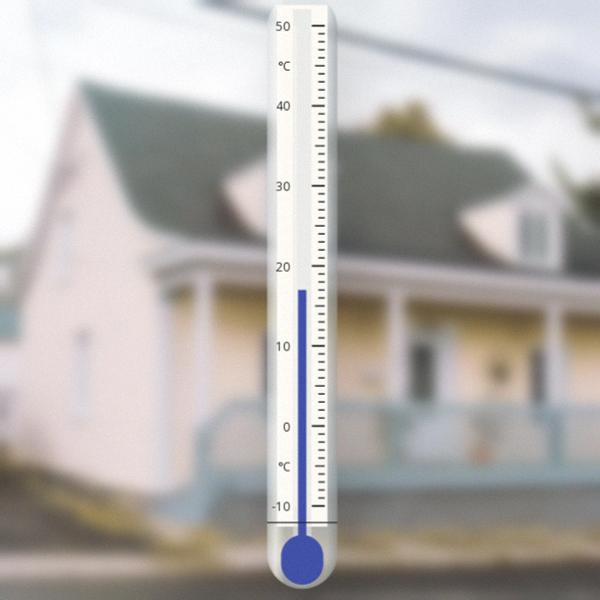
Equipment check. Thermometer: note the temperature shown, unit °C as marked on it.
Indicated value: 17 °C
